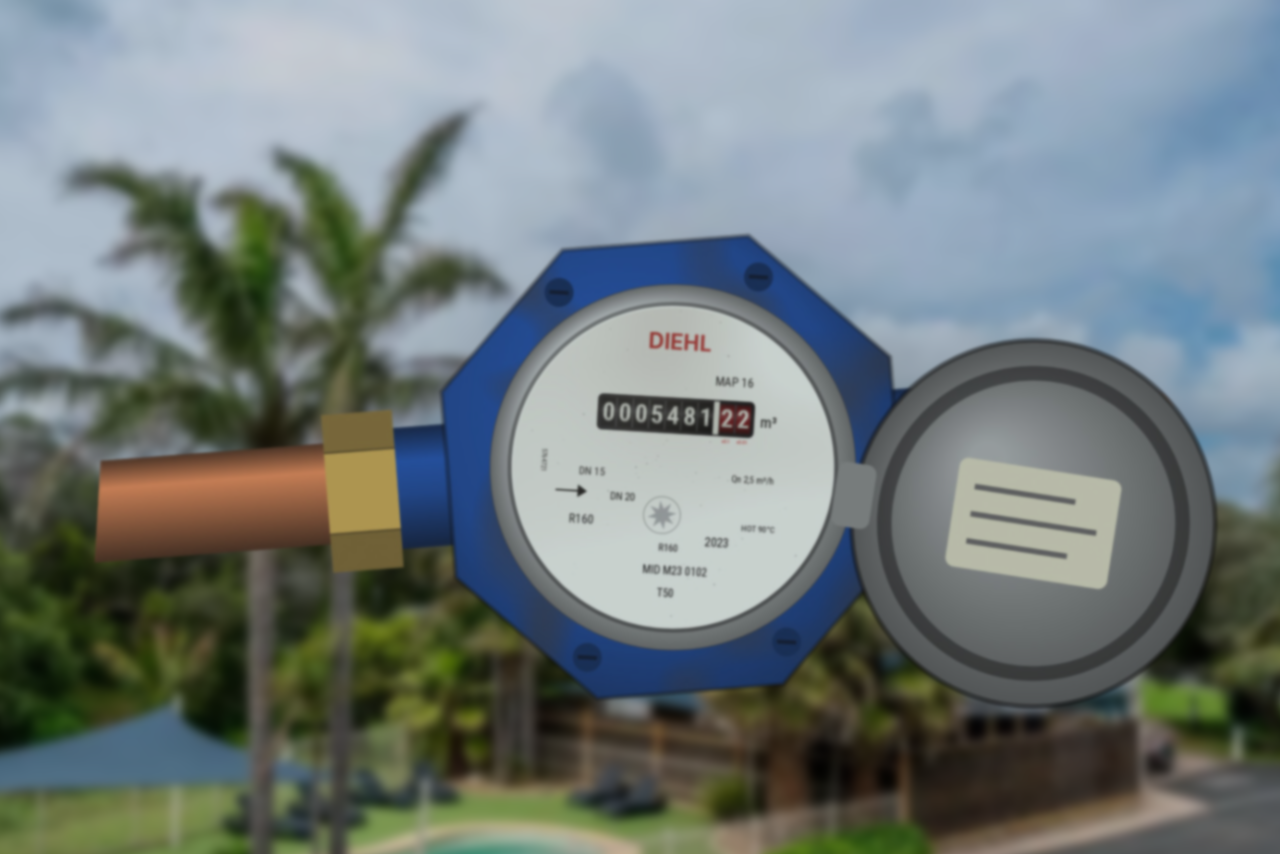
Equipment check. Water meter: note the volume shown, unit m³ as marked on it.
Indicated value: 5481.22 m³
